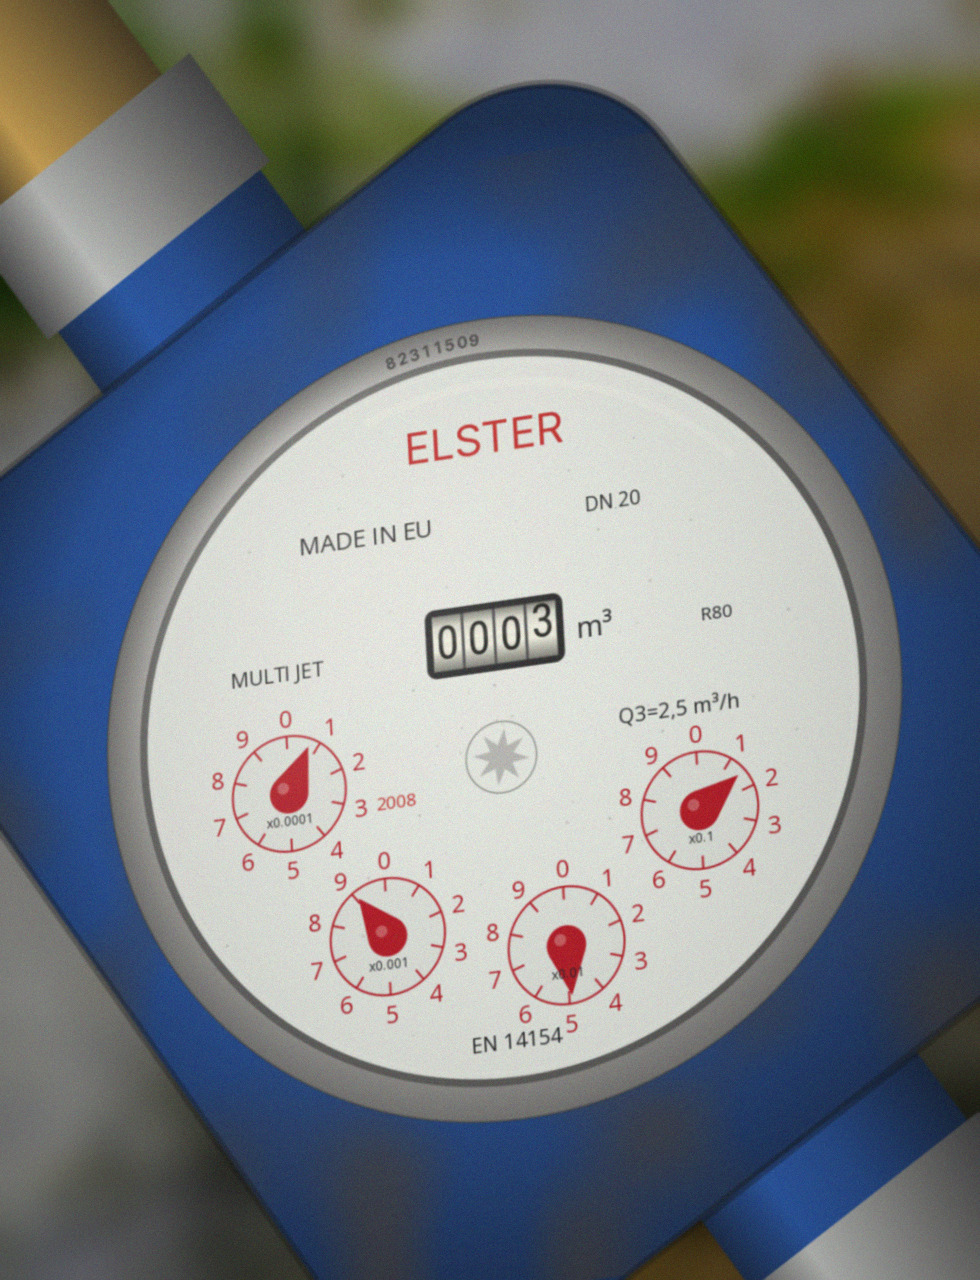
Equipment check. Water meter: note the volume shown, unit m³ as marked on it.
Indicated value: 3.1490 m³
